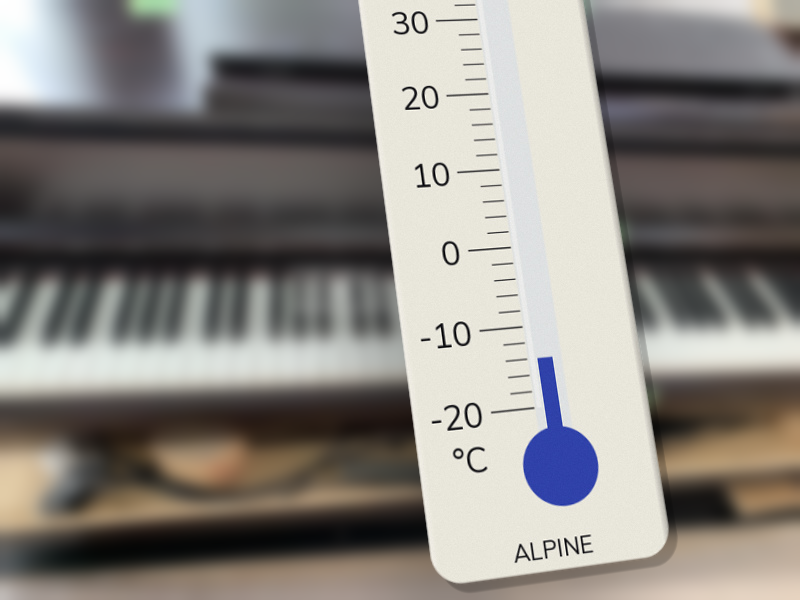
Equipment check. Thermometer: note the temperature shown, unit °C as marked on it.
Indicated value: -14 °C
